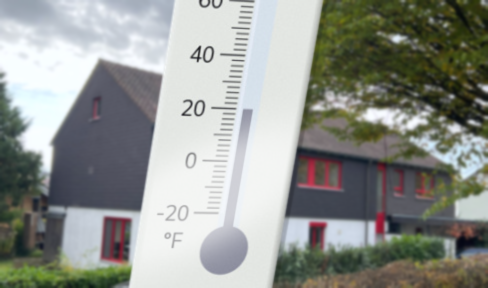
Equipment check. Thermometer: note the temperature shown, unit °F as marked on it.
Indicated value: 20 °F
